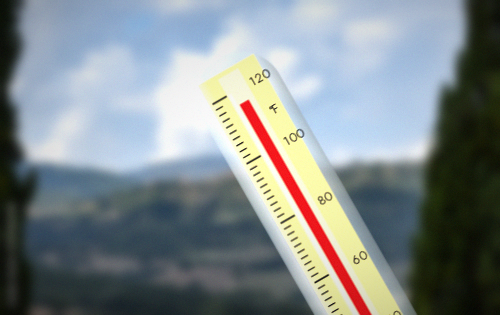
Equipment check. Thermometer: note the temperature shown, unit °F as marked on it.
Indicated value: 116 °F
